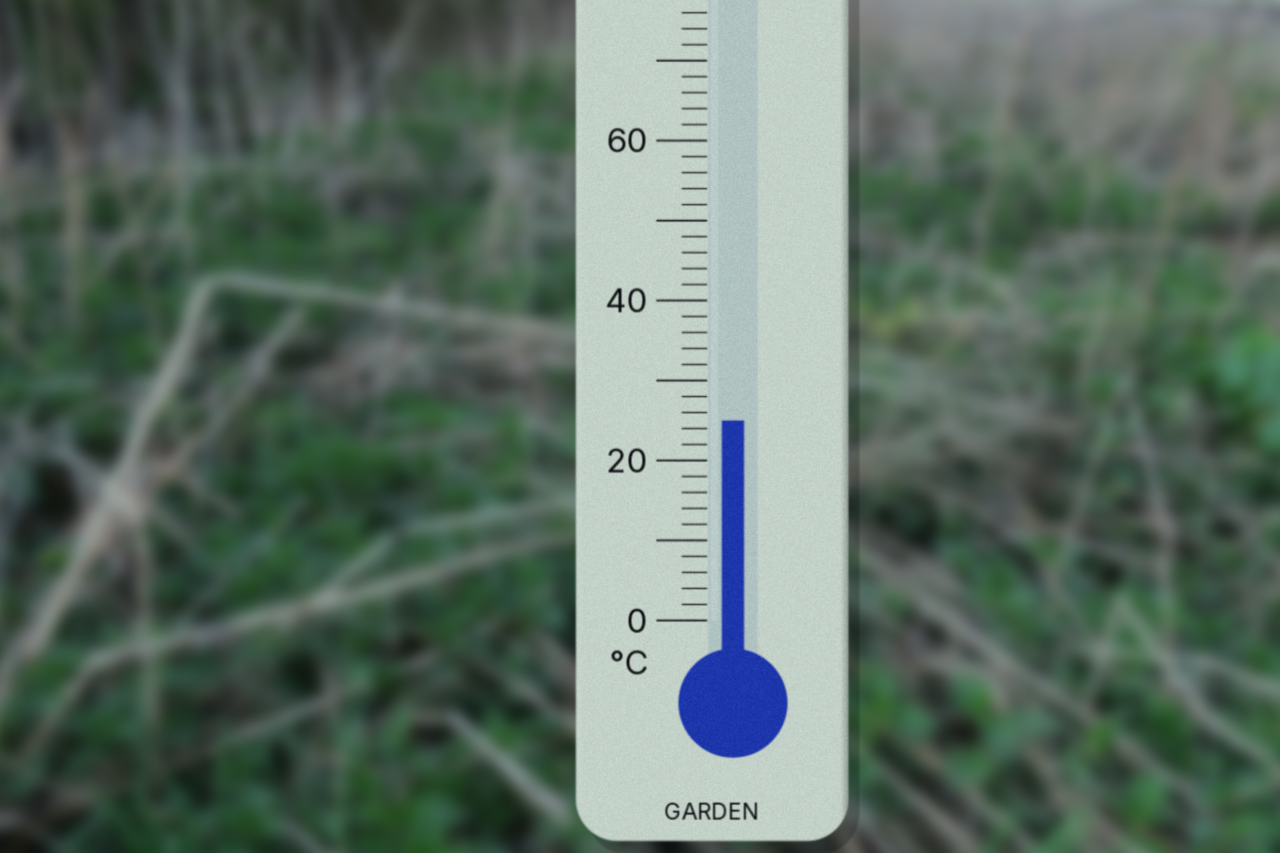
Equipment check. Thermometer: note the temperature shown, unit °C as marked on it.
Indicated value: 25 °C
